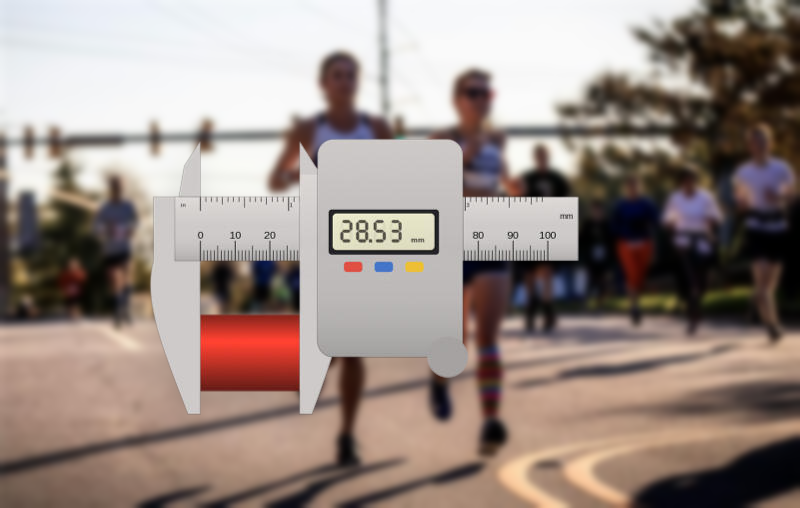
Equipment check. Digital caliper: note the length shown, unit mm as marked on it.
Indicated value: 28.53 mm
